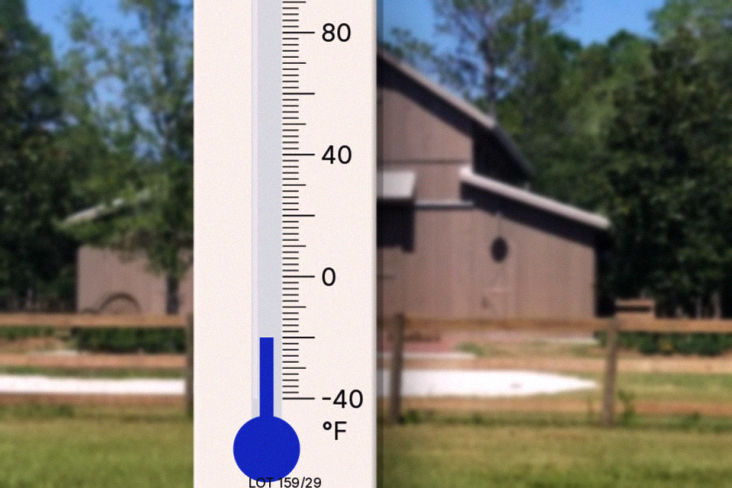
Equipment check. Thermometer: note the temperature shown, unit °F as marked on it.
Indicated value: -20 °F
